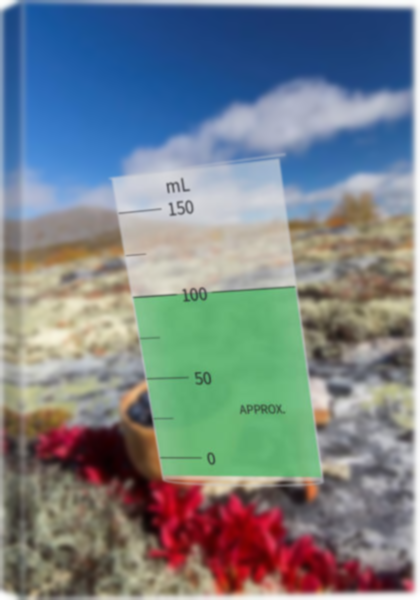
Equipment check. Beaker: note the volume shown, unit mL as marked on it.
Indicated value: 100 mL
